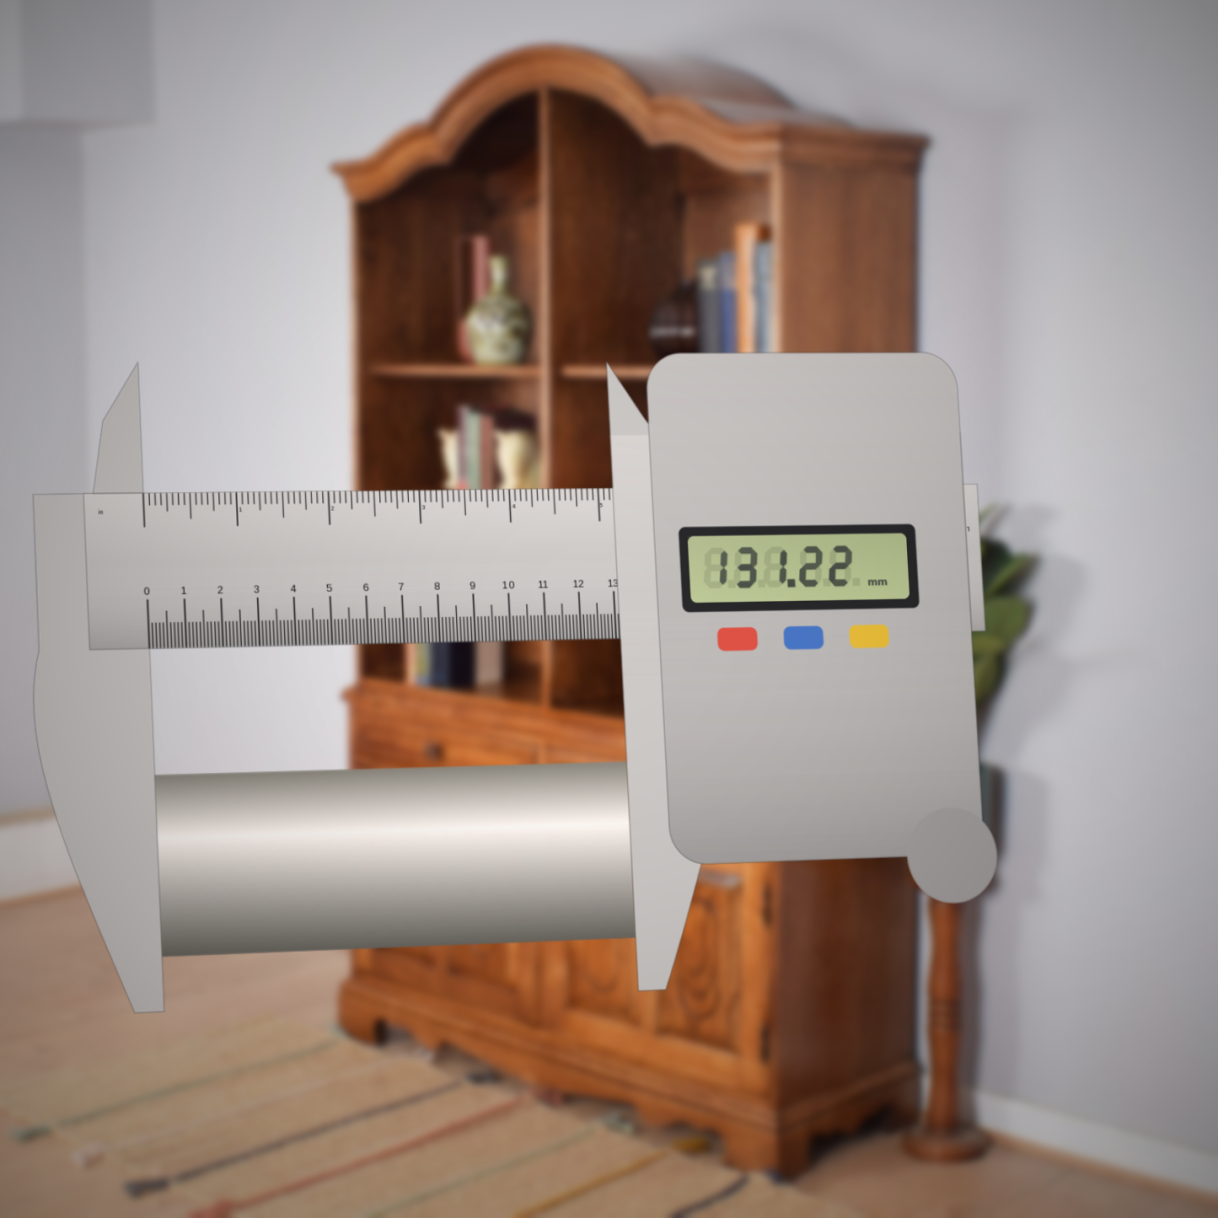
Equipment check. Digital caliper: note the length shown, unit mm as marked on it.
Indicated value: 131.22 mm
